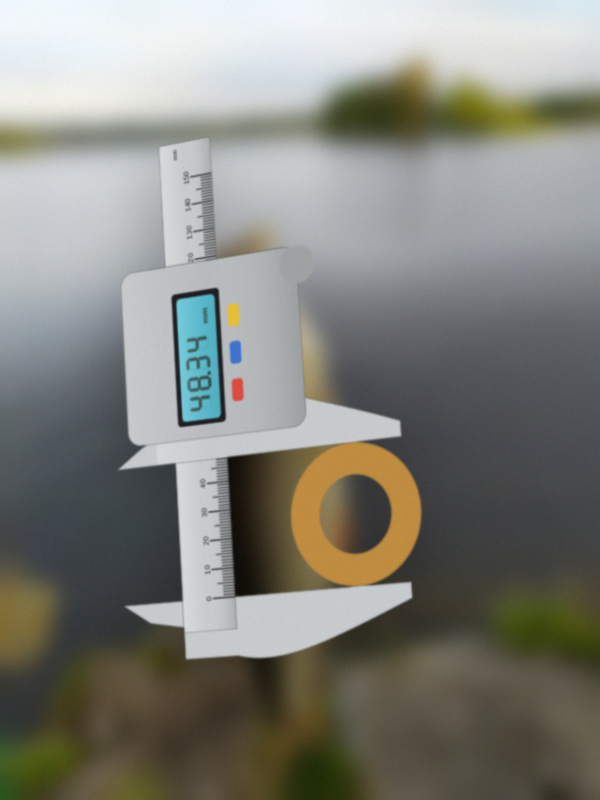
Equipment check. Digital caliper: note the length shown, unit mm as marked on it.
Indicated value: 48.34 mm
